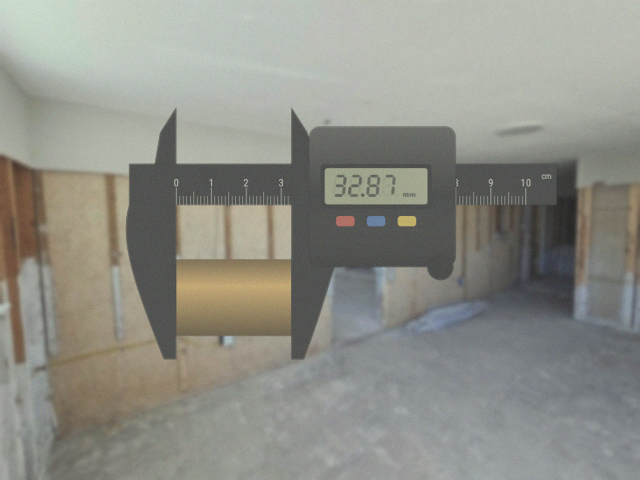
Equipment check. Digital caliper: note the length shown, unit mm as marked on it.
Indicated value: 32.87 mm
